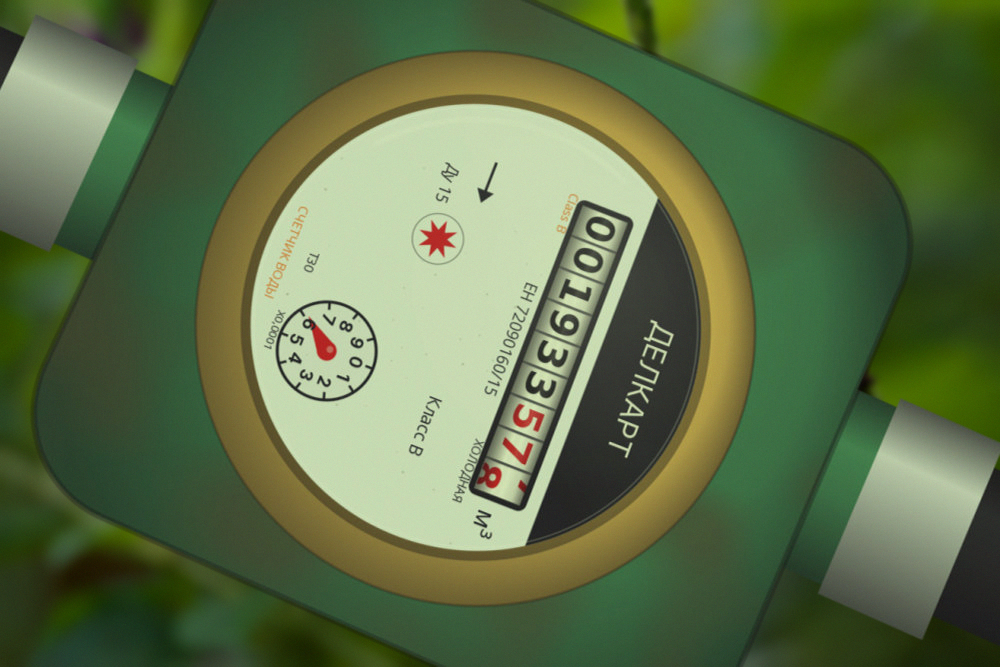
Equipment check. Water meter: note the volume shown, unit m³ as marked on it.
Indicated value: 1933.5776 m³
